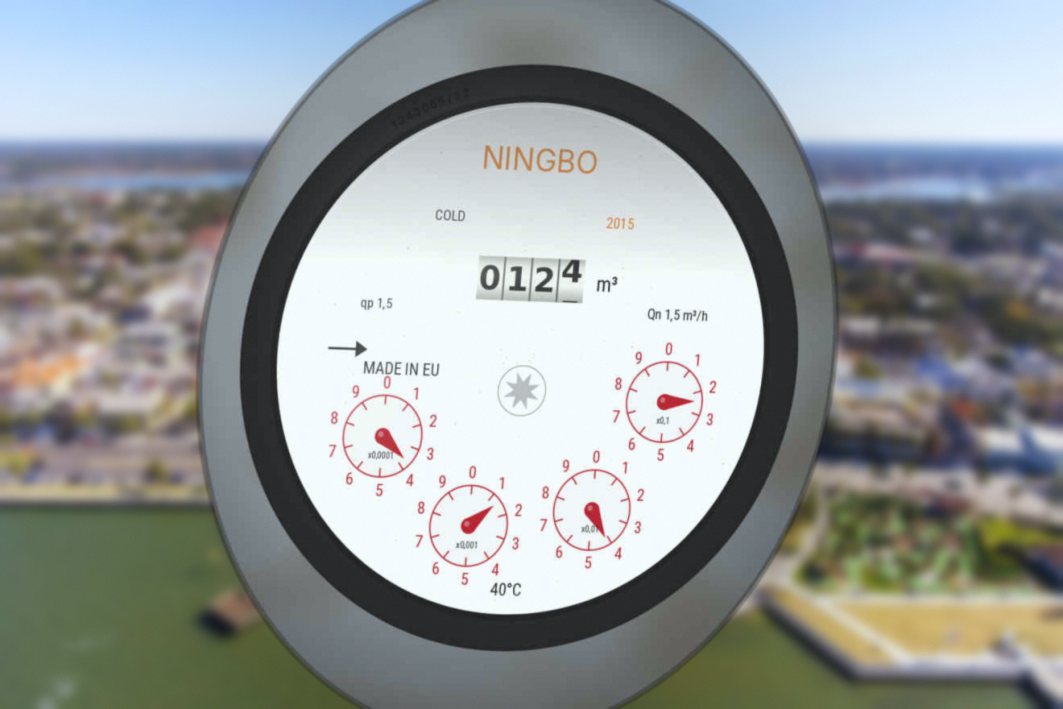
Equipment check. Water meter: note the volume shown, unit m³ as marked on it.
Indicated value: 124.2413 m³
